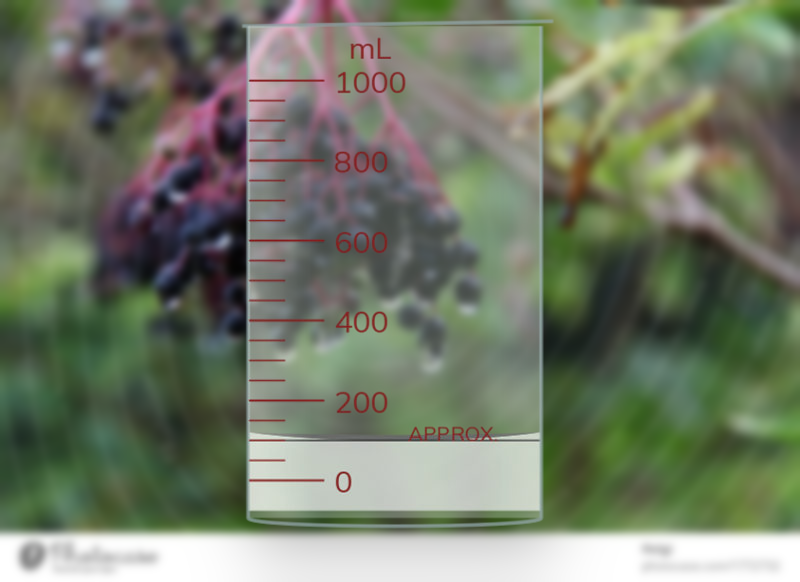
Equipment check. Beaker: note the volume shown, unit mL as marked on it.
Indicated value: 100 mL
